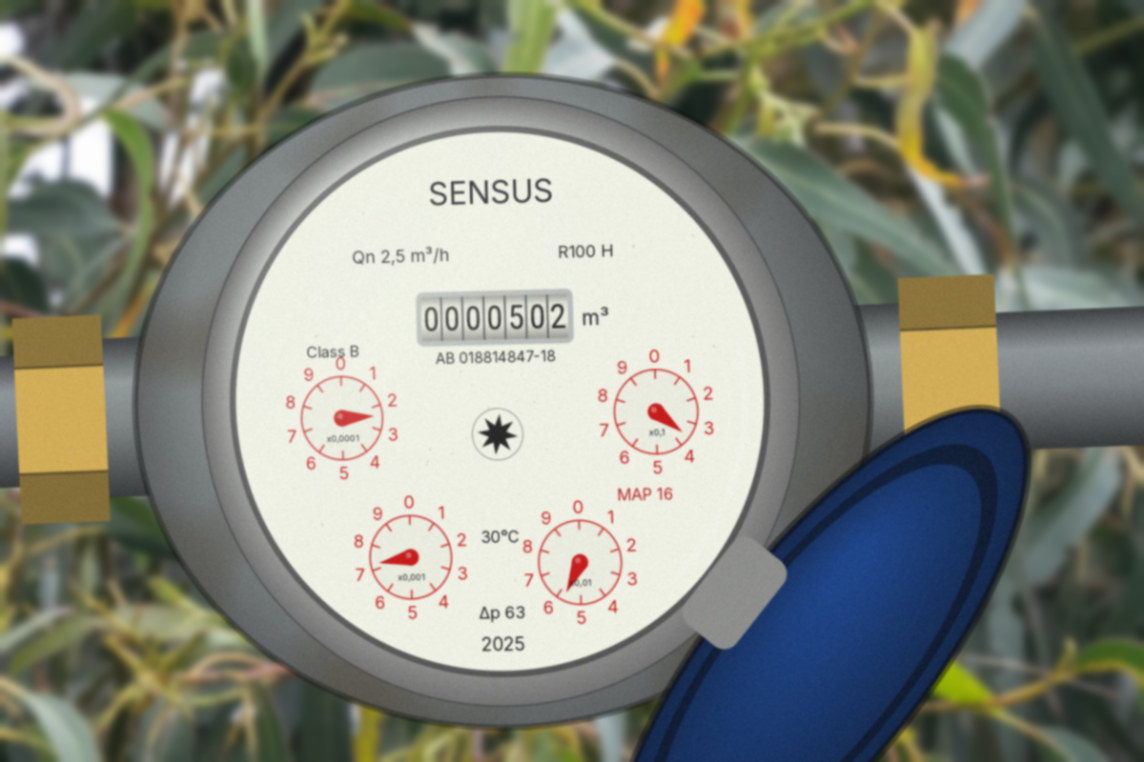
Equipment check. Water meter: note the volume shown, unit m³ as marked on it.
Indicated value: 502.3572 m³
